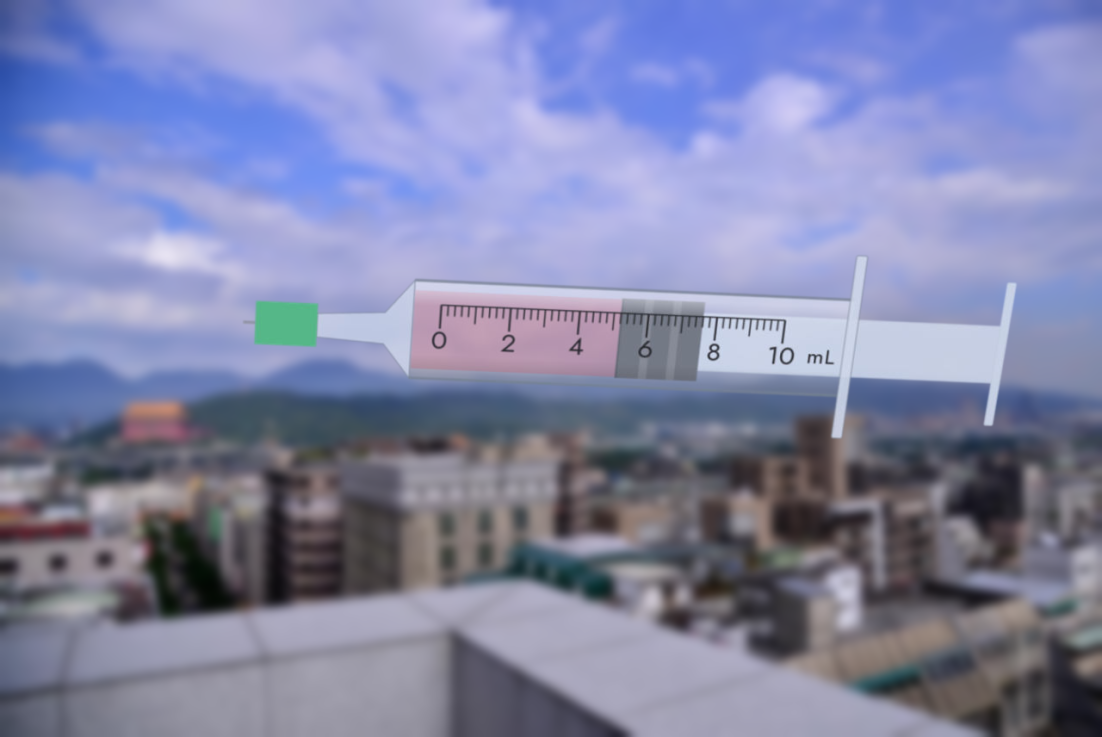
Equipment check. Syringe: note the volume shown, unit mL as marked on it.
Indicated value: 5.2 mL
